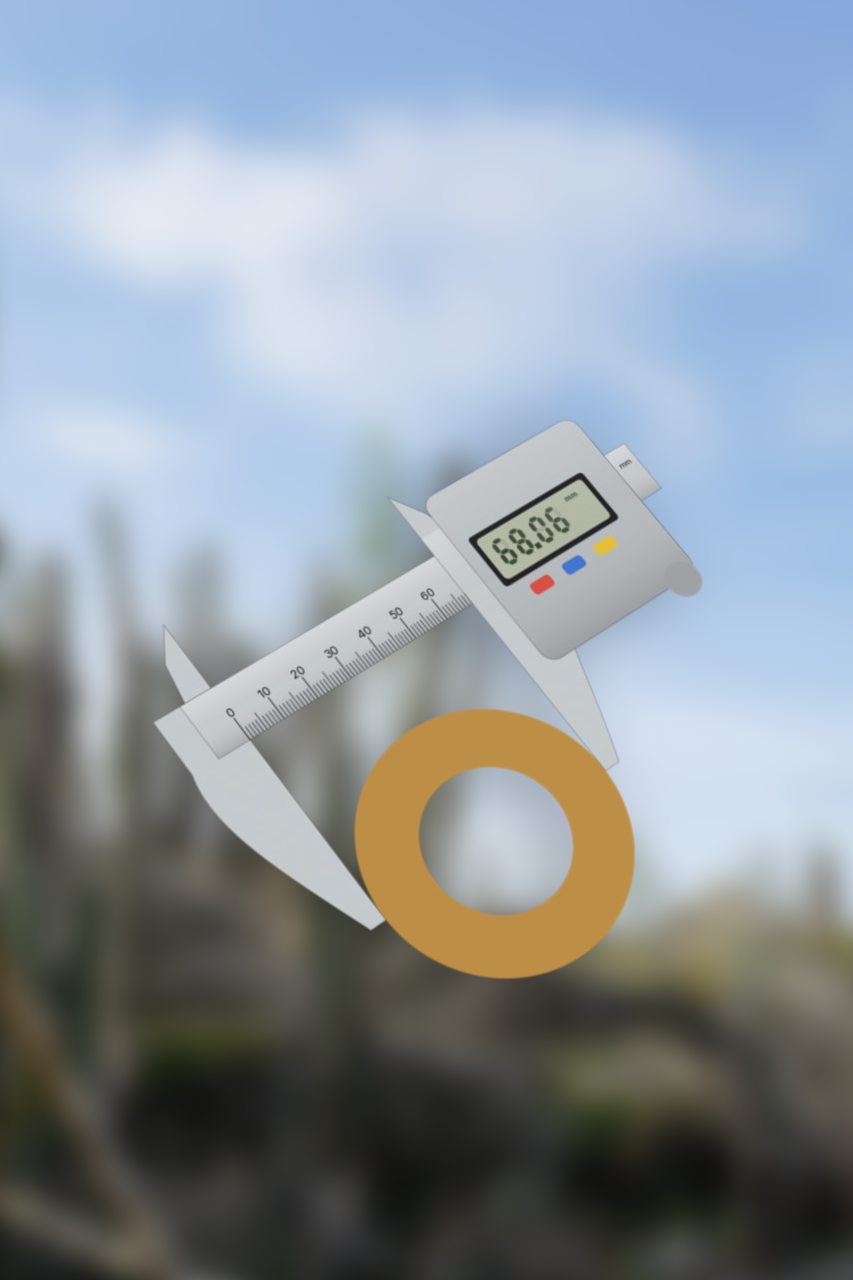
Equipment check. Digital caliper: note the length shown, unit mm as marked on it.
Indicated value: 68.06 mm
